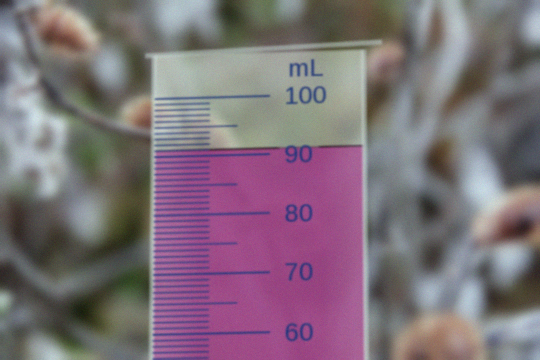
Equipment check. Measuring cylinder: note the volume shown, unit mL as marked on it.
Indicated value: 91 mL
